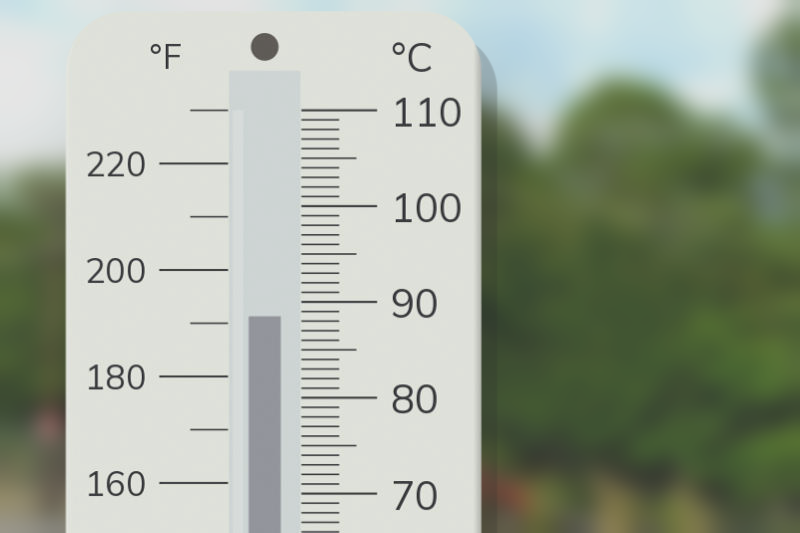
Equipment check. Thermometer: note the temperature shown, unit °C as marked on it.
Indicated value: 88.5 °C
